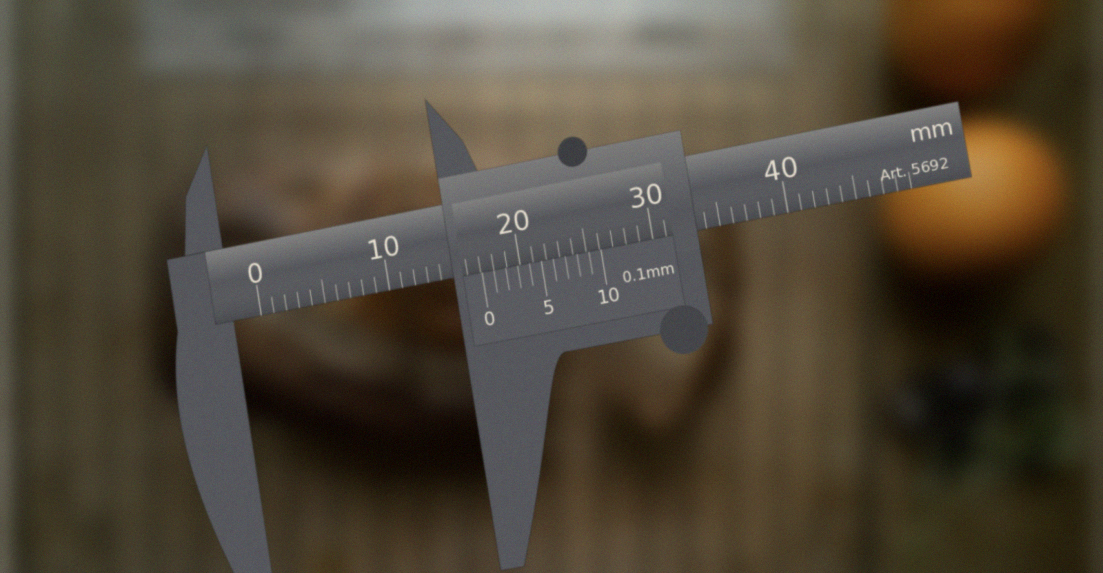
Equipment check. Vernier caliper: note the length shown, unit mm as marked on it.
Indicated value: 17.1 mm
